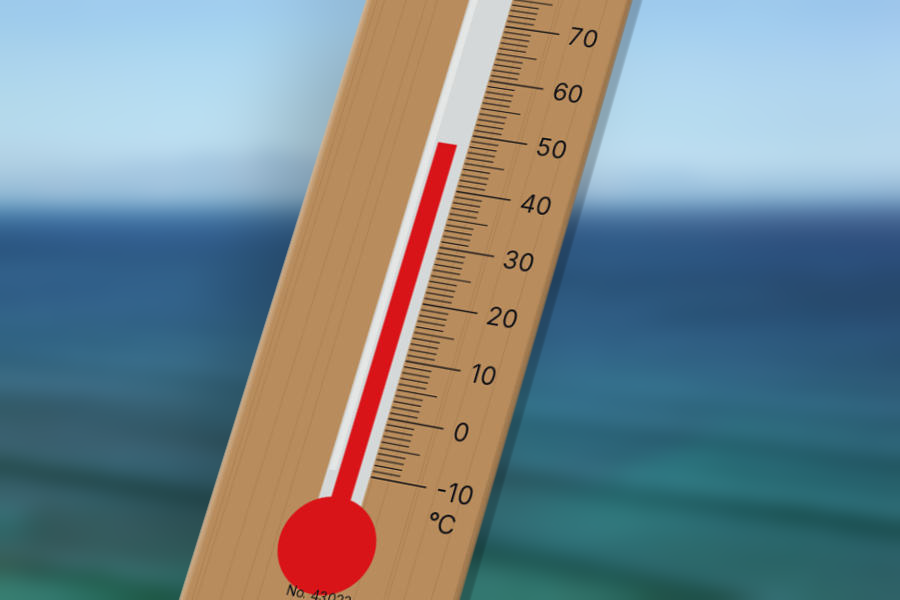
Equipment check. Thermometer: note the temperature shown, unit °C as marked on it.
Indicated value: 48 °C
